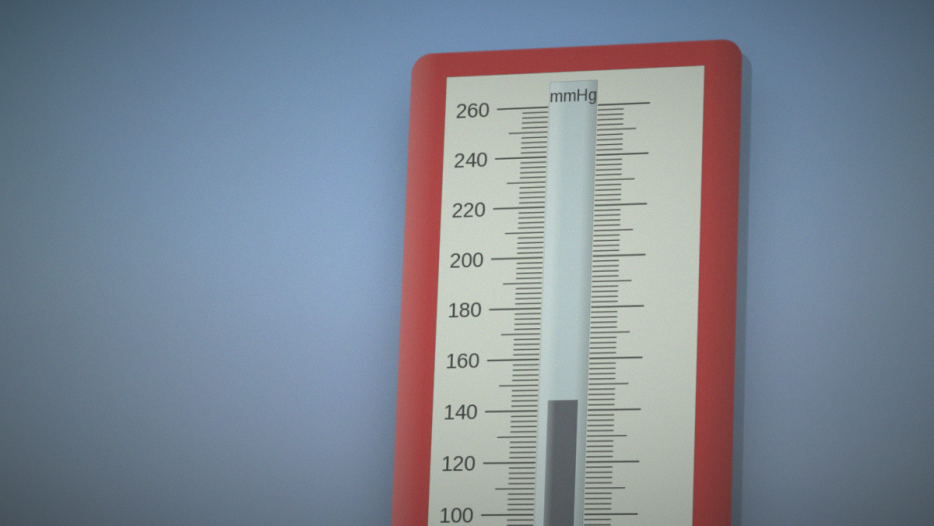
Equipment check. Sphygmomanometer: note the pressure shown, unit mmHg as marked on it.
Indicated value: 144 mmHg
